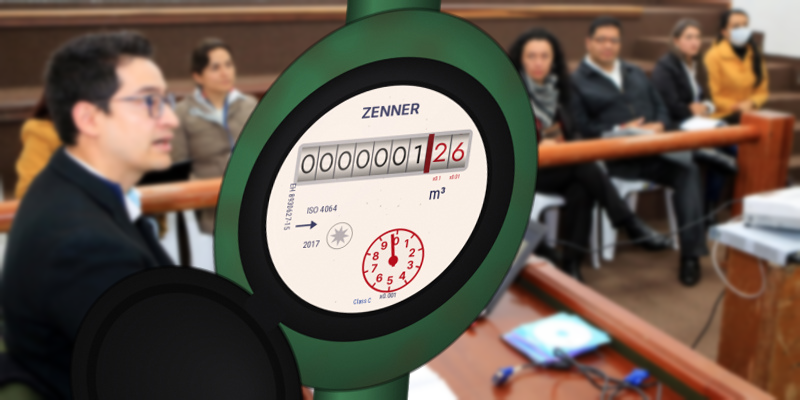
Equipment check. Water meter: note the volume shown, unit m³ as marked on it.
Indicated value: 1.259 m³
